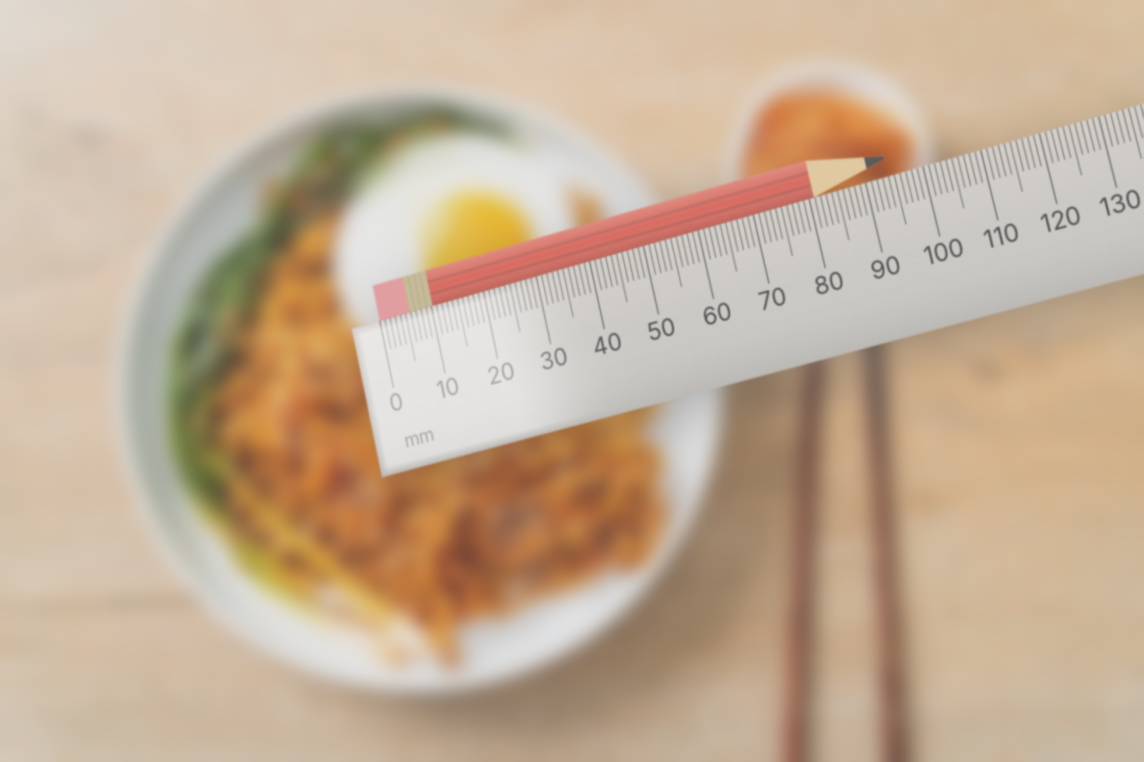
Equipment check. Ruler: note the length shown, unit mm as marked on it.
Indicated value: 94 mm
